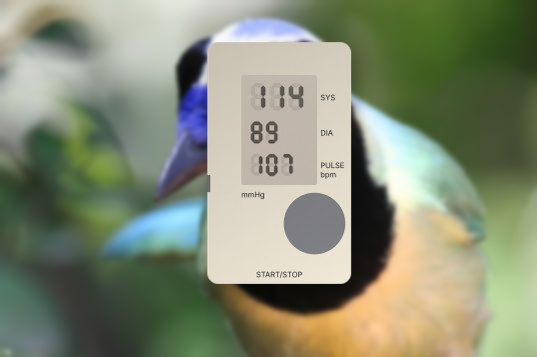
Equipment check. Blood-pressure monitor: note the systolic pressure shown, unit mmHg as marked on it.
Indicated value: 114 mmHg
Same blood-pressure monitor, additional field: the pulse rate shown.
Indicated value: 107 bpm
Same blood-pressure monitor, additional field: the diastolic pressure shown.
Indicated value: 89 mmHg
